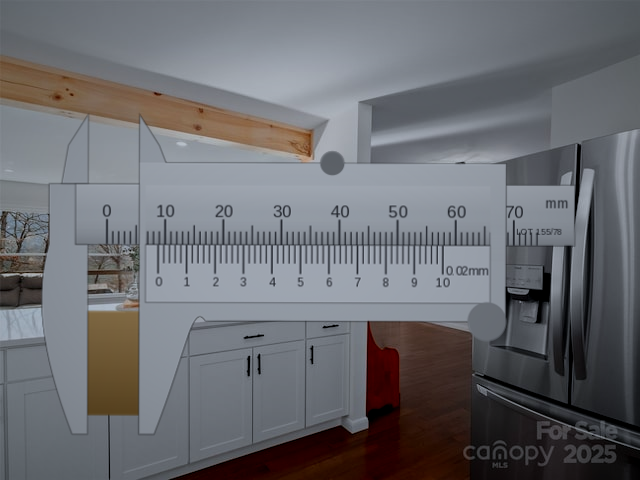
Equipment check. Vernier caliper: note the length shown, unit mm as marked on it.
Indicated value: 8.8 mm
